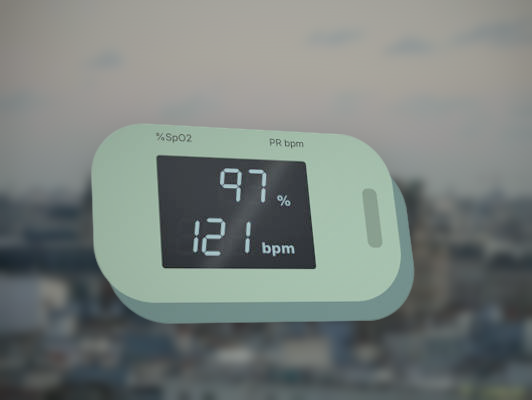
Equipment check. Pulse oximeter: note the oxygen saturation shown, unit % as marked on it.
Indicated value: 97 %
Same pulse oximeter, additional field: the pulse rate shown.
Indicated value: 121 bpm
